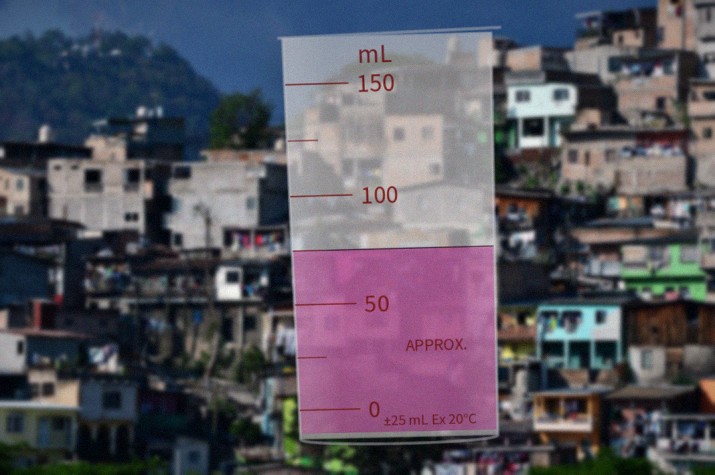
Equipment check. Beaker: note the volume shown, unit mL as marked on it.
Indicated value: 75 mL
